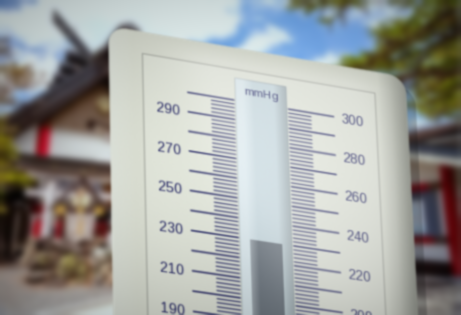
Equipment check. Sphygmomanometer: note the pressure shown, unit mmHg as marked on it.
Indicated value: 230 mmHg
